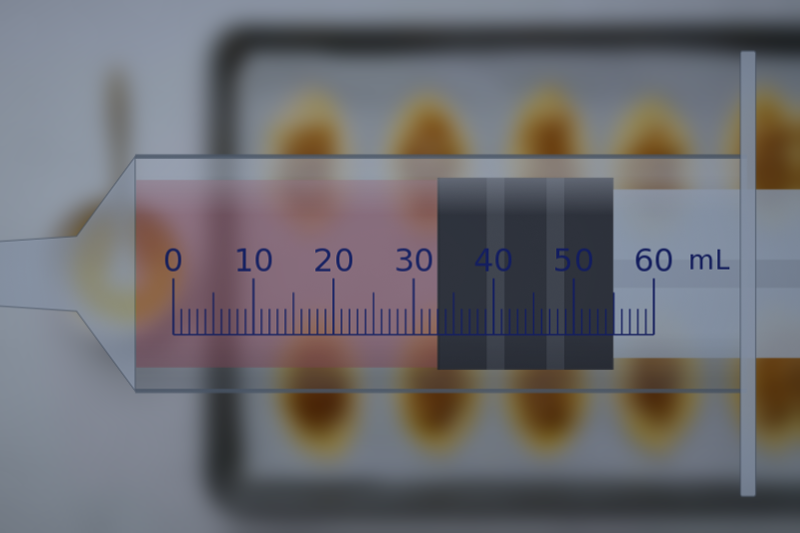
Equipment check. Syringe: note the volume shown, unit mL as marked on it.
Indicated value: 33 mL
